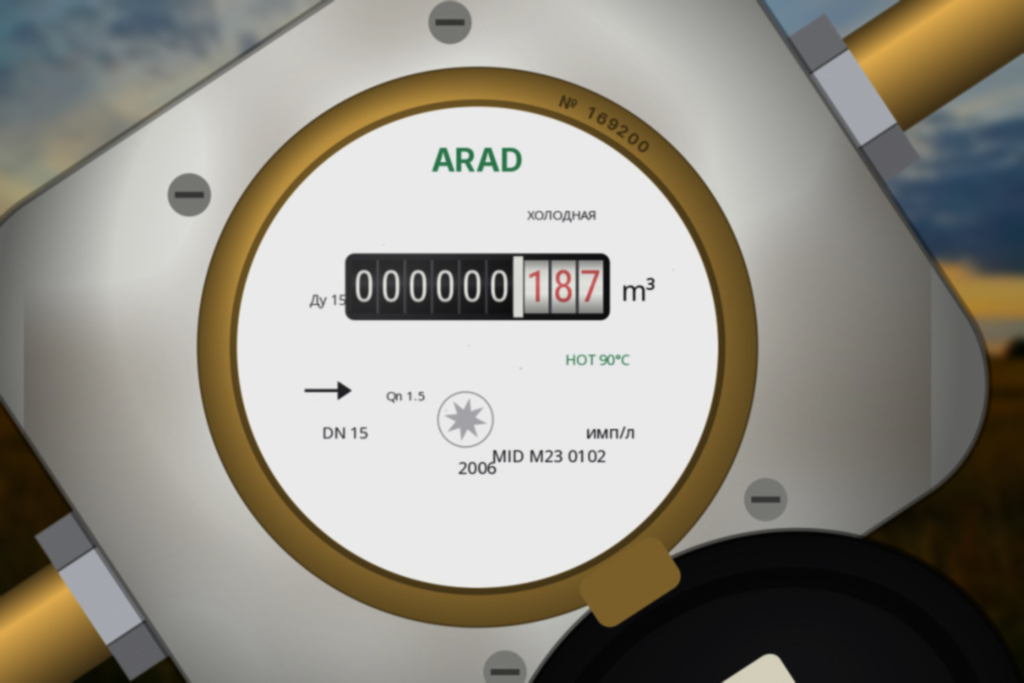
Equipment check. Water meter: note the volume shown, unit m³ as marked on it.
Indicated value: 0.187 m³
